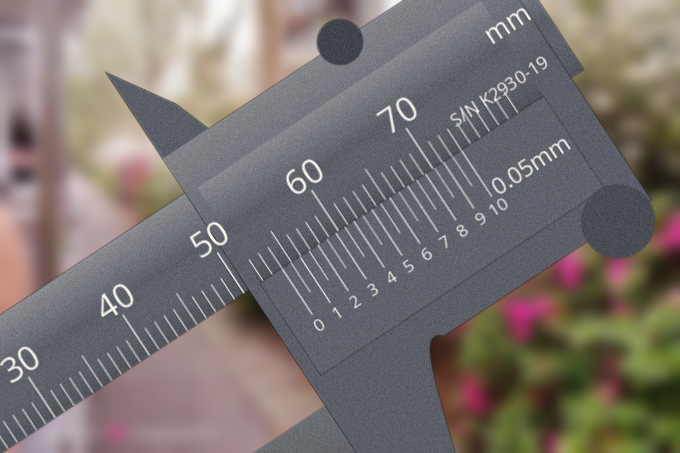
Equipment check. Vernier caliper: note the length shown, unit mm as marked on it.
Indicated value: 54.0 mm
